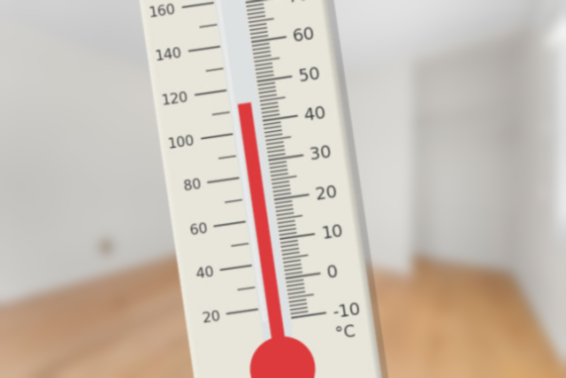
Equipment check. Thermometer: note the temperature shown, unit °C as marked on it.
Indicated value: 45 °C
